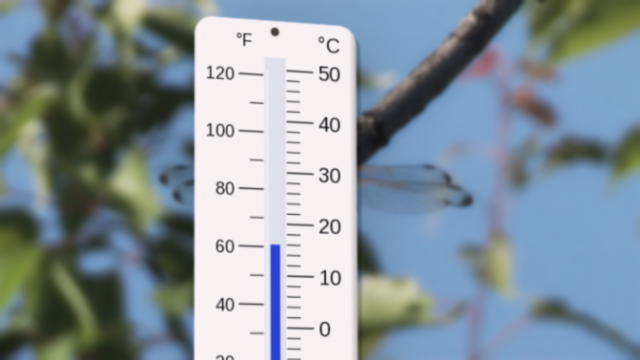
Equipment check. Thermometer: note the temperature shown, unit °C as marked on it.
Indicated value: 16 °C
